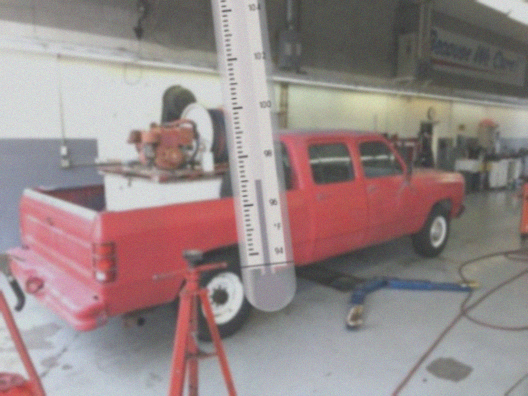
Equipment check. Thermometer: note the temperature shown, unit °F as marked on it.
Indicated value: 97 °F
